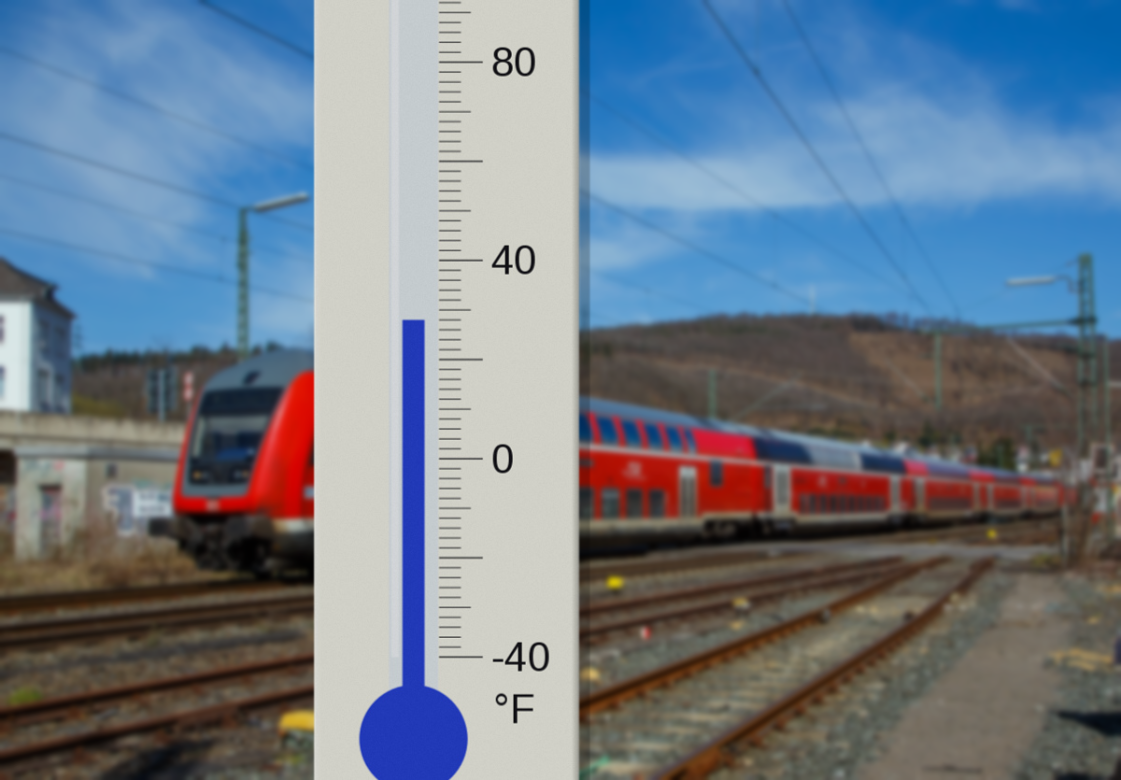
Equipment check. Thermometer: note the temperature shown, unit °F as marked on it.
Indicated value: 28 °F
